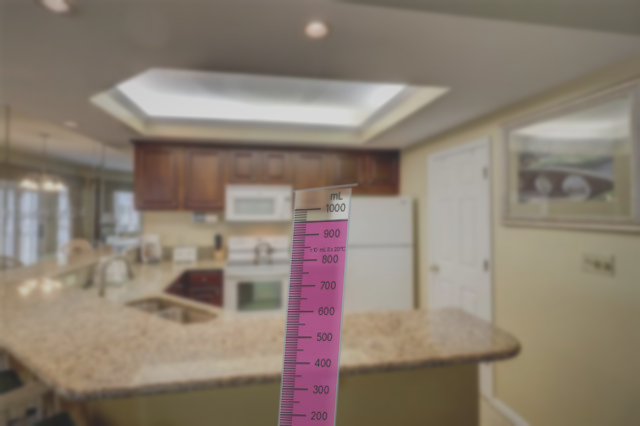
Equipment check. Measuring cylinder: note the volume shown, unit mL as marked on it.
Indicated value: 950 mL
